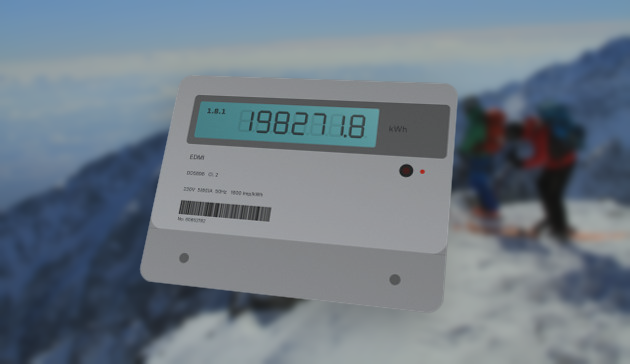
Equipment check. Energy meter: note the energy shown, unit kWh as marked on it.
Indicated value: 198271.8 kWh
